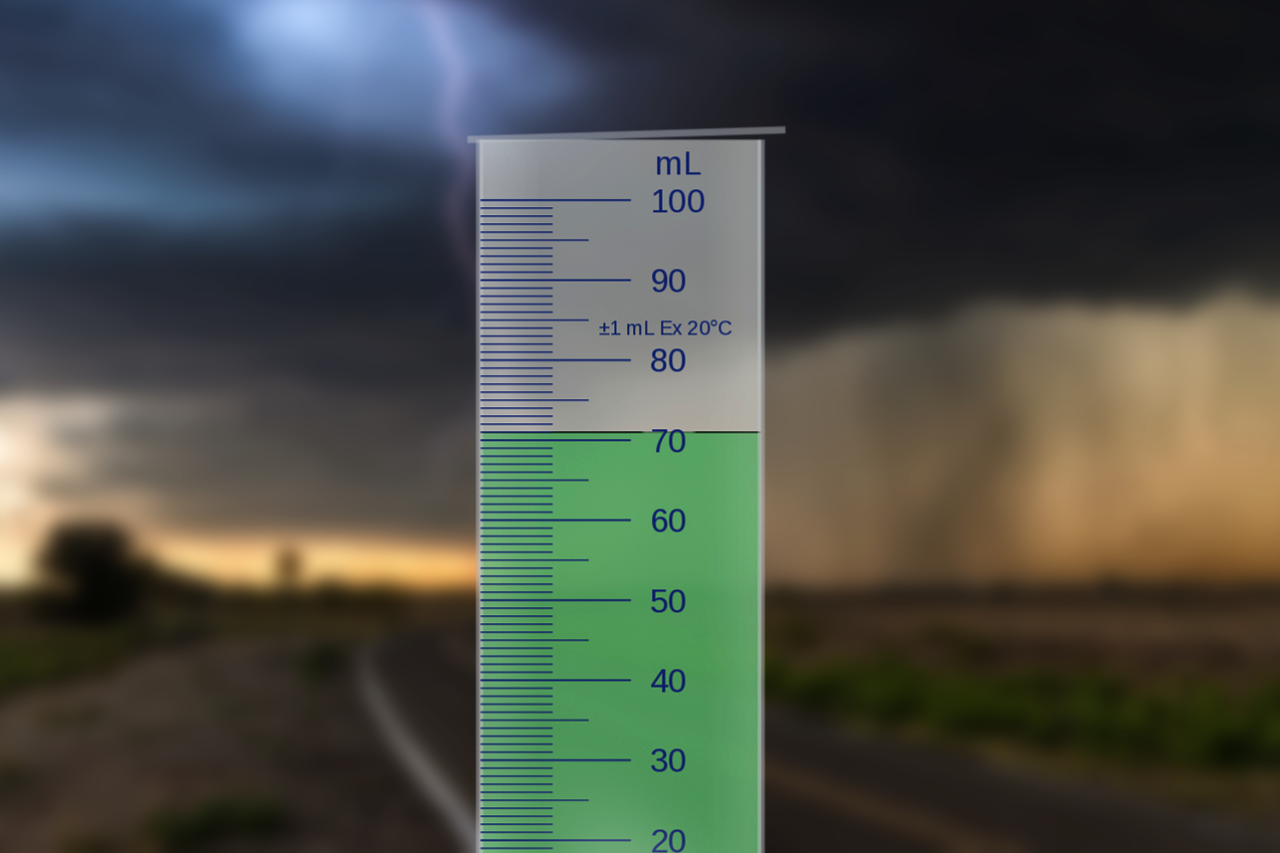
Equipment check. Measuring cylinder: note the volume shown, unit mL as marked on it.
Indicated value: 71 mL
